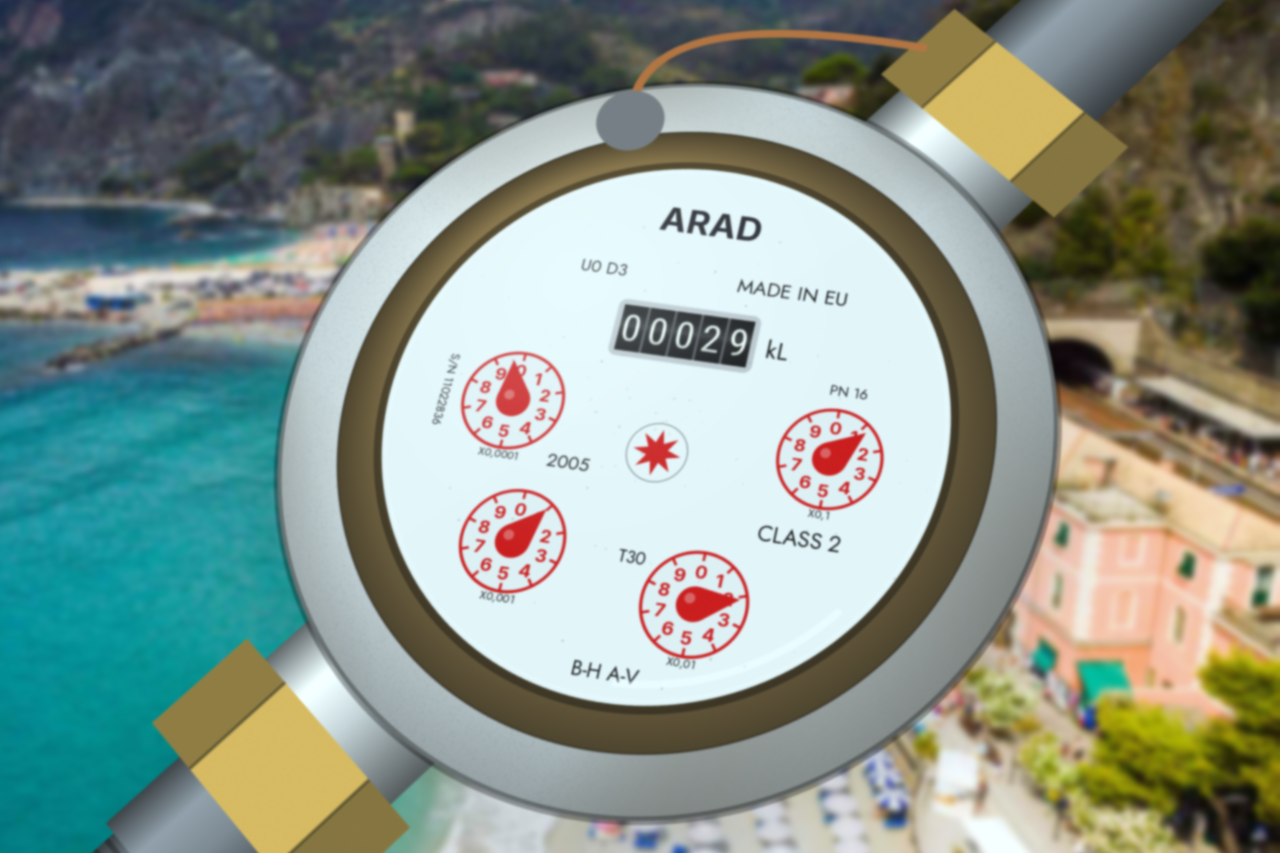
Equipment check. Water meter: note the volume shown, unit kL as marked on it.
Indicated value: 29.1209 kL
